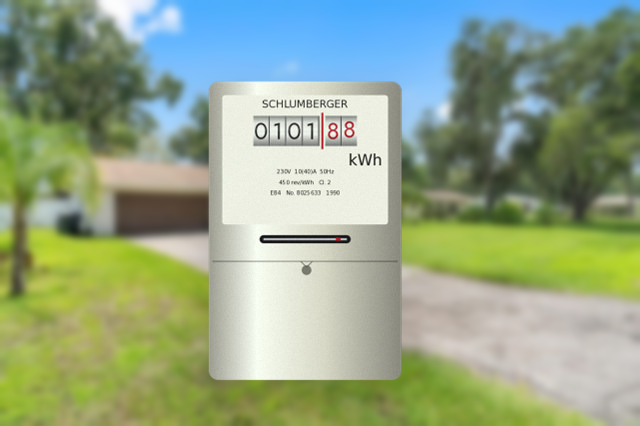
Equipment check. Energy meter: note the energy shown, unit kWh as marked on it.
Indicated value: 101.88 kWh
